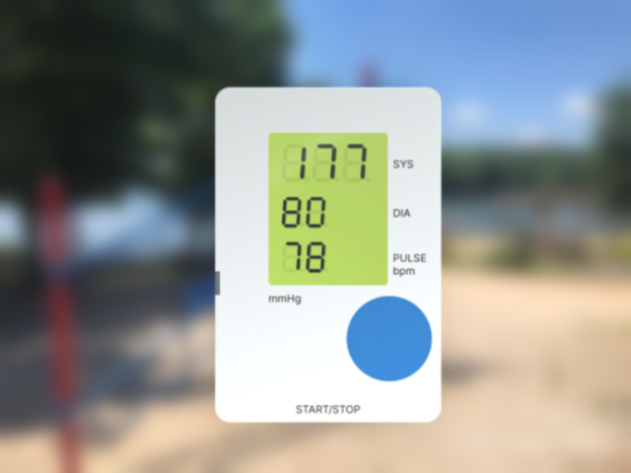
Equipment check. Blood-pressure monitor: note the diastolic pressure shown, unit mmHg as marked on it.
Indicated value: 80 mmHg
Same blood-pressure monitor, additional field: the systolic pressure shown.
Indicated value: 177 mmHg
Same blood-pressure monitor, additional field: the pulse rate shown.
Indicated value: 78 bpm
